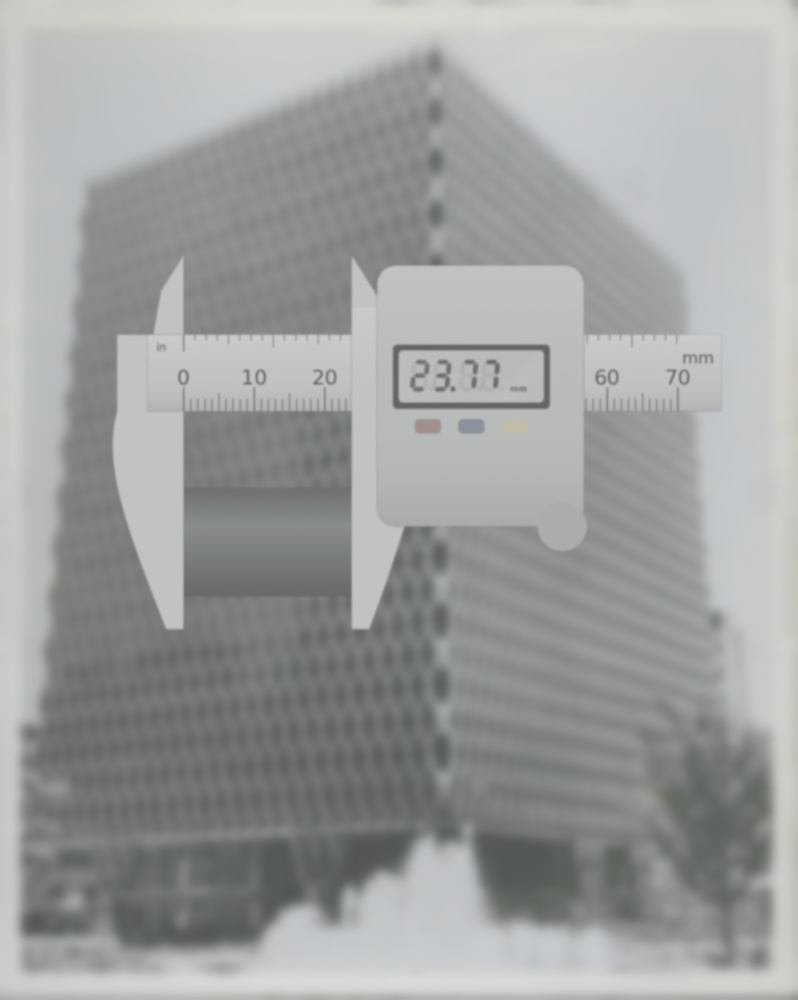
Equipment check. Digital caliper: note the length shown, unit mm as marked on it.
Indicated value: 23.77 mm
